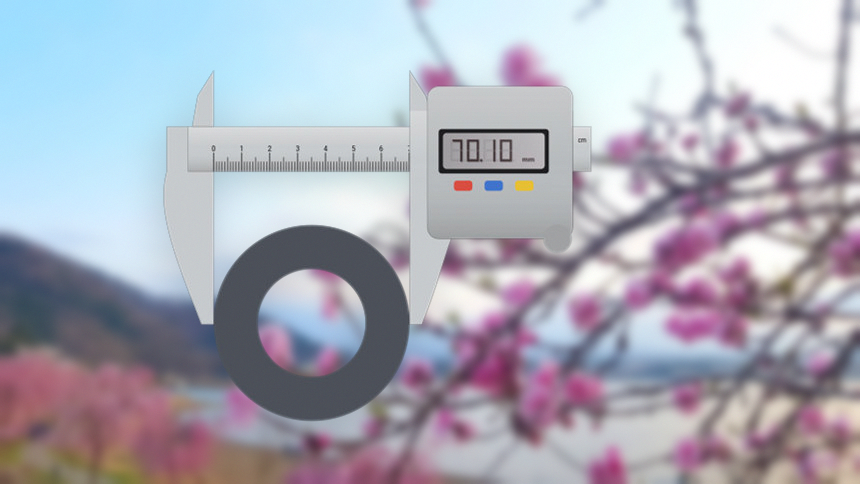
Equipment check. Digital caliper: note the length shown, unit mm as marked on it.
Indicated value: 70.10 mm
